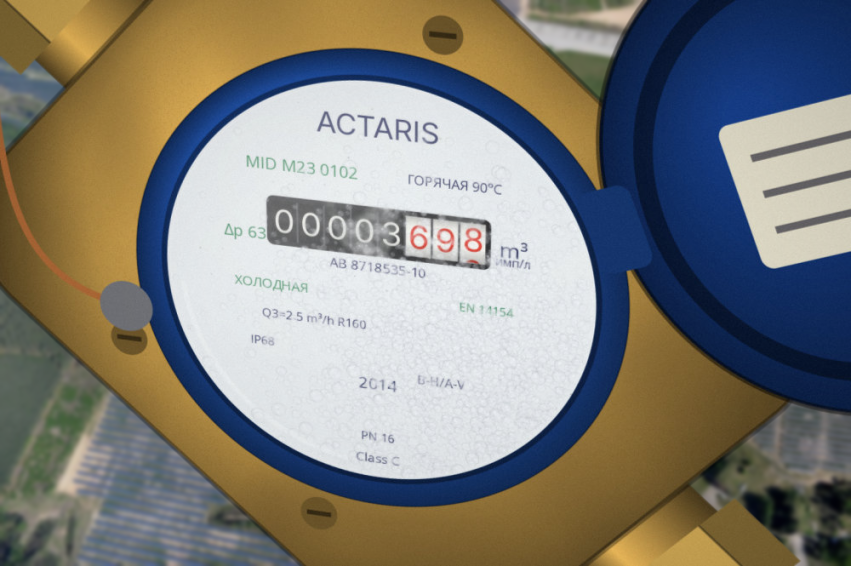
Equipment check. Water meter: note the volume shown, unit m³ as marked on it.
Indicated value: 3.698 m³
